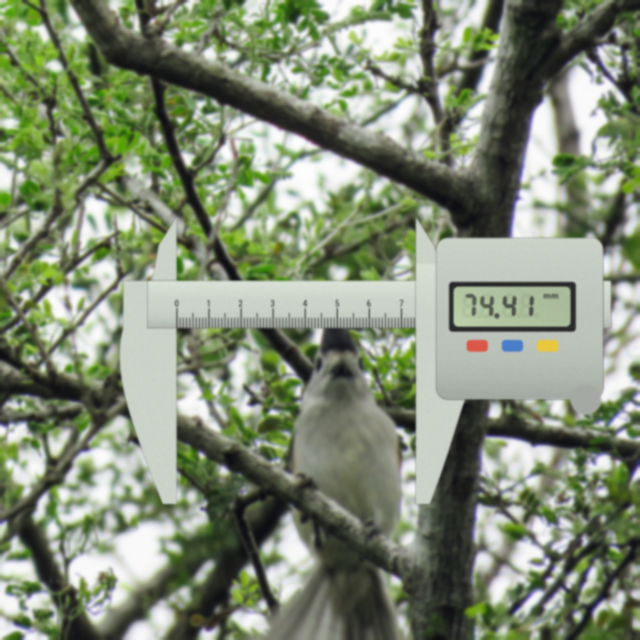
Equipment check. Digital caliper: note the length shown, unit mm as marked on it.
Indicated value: 74.41 mm
